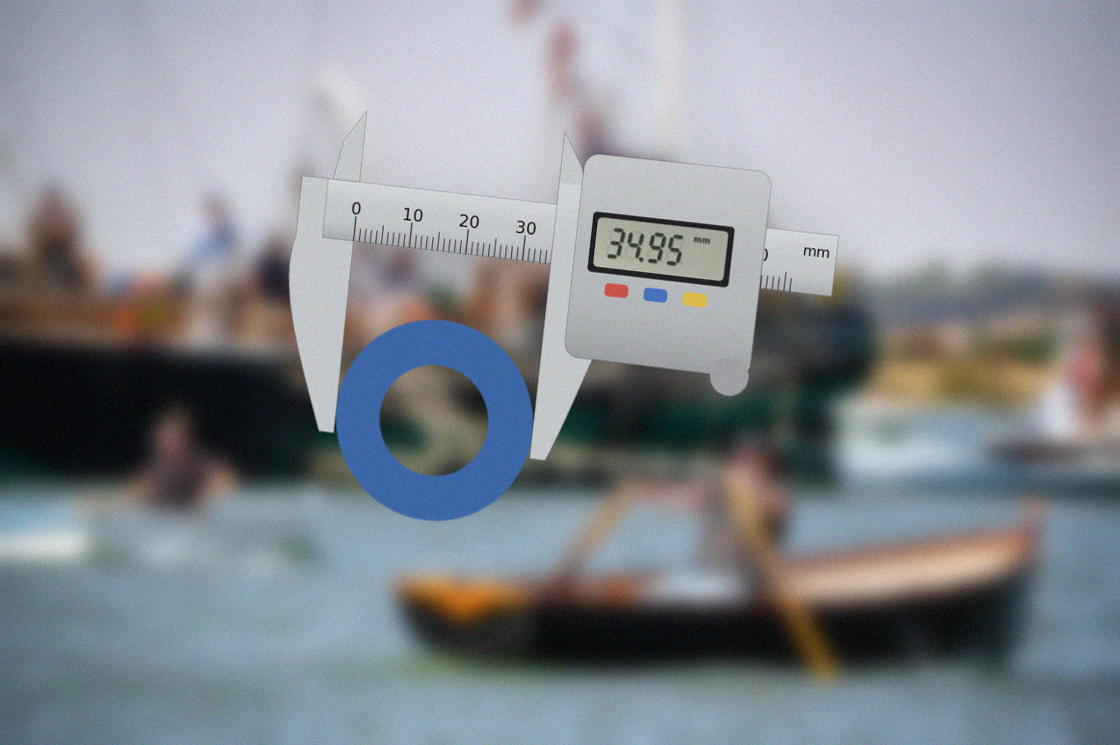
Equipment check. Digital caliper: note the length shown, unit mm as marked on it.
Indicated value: 34.95 mm
